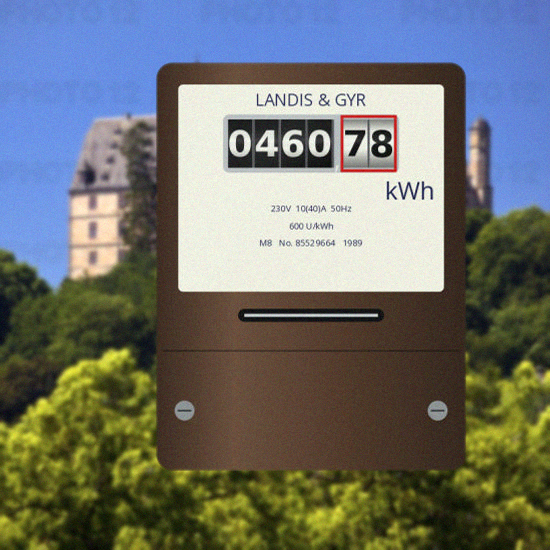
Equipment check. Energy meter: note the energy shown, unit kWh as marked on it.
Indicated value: 460.78 kWh
